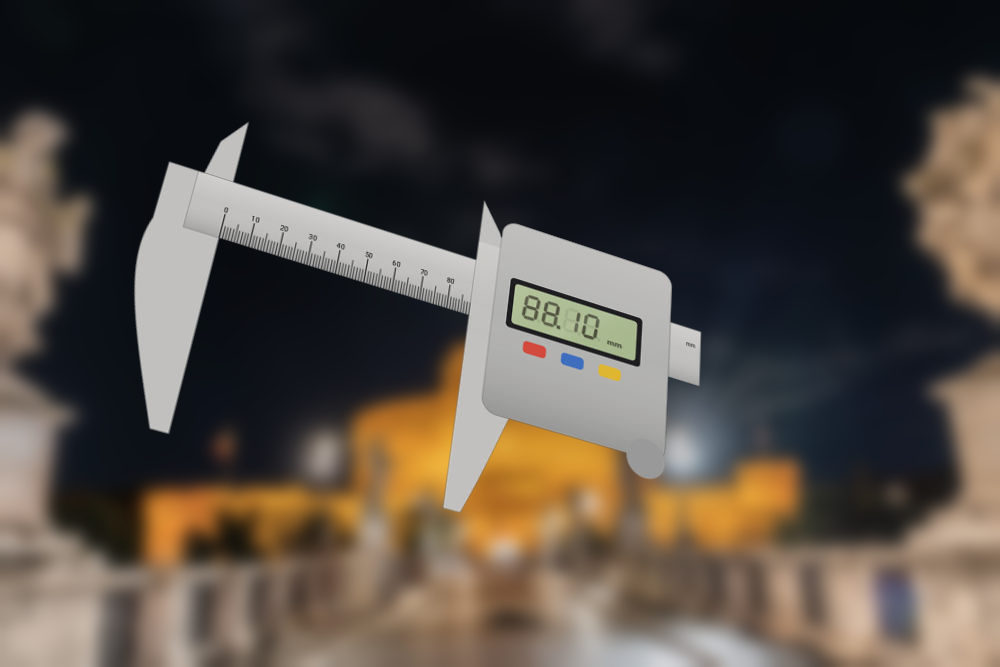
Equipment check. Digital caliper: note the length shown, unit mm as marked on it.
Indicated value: 88.10 mm
